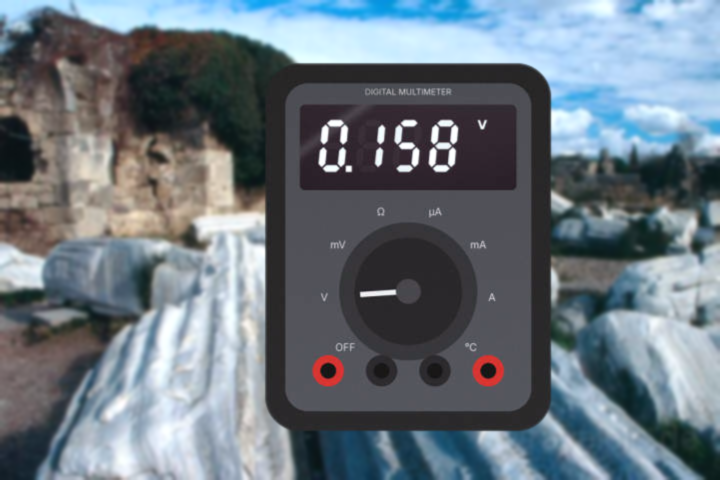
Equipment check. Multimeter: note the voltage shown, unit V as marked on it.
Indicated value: 0.158 V
